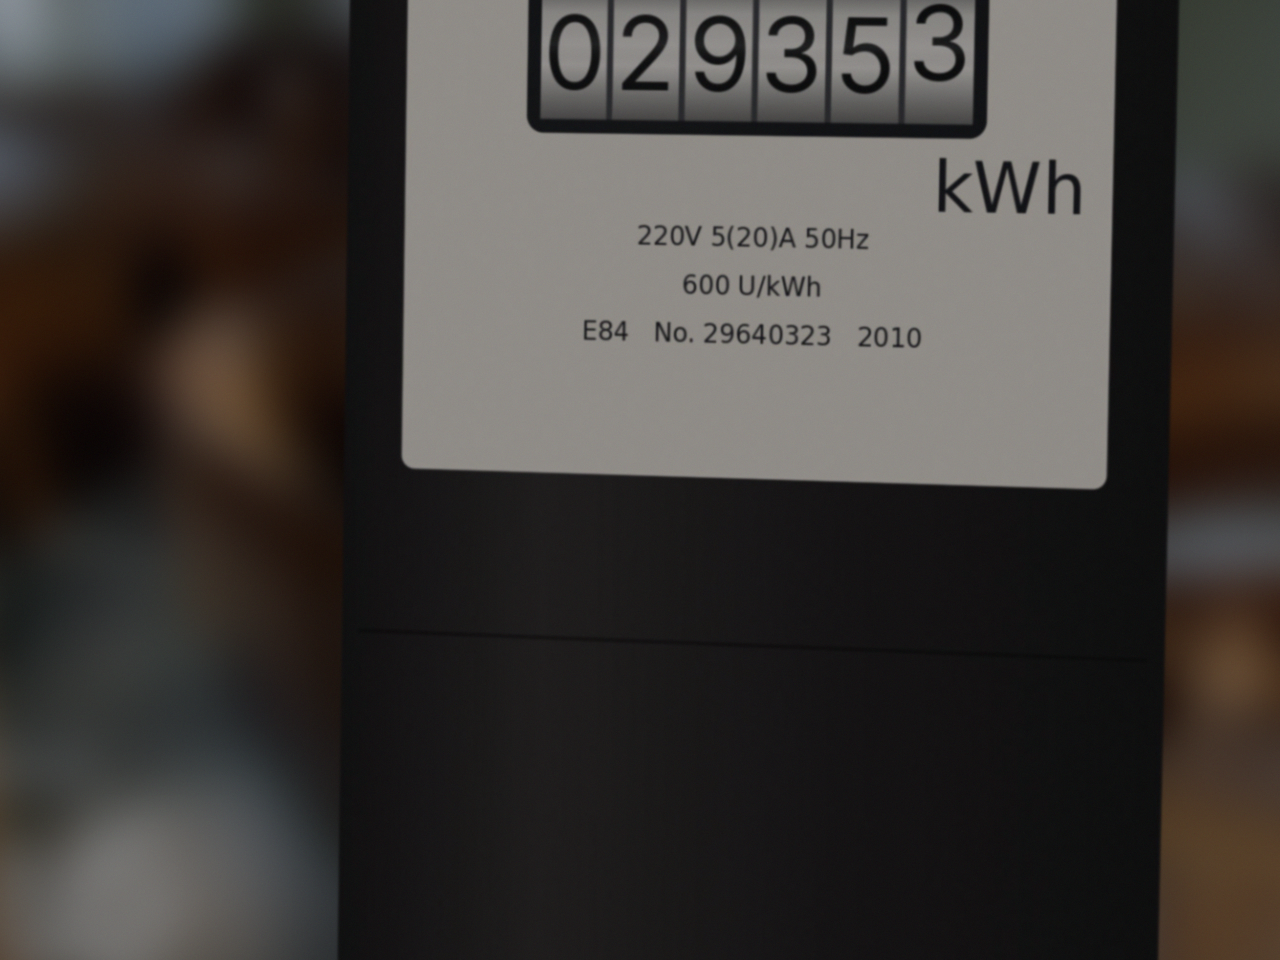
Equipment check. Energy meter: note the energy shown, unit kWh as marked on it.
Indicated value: 29353 kWh
